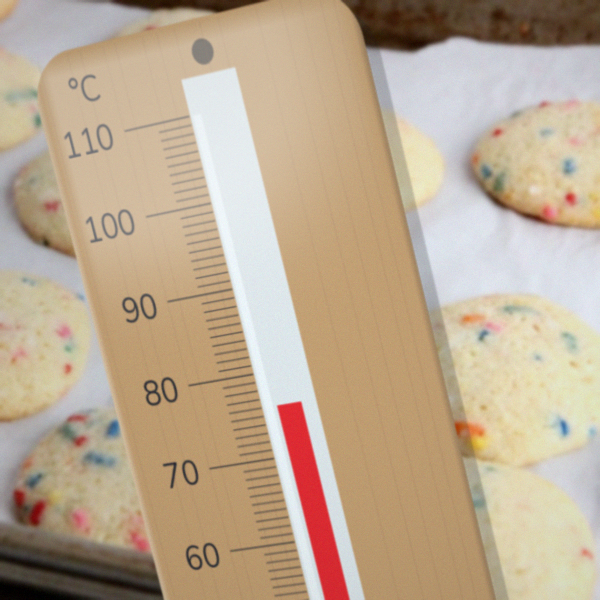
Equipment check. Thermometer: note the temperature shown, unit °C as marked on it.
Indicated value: 76 °C
